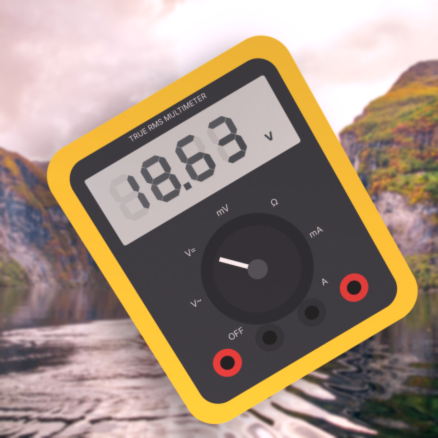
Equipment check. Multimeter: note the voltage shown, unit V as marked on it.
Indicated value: 18.63 V
